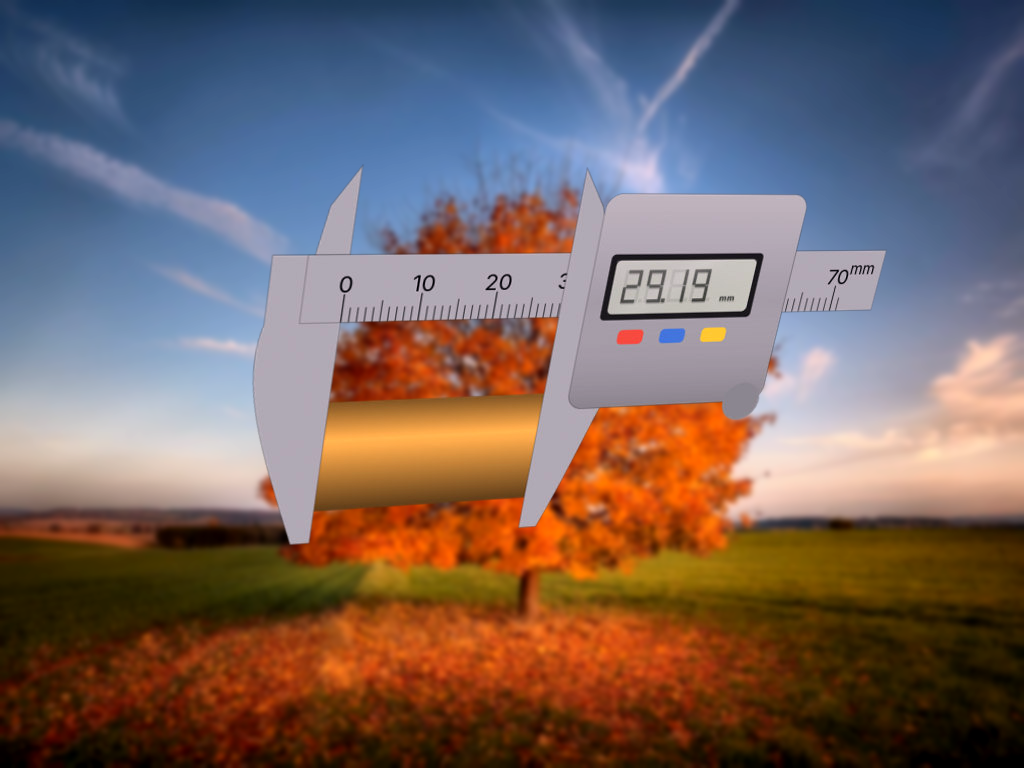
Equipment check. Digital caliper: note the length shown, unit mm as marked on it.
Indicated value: 29.19 mm
